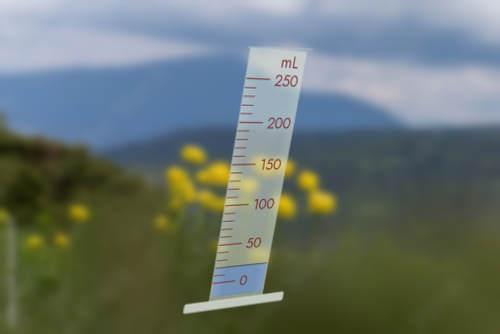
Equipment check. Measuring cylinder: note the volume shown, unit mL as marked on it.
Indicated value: 20 mL
